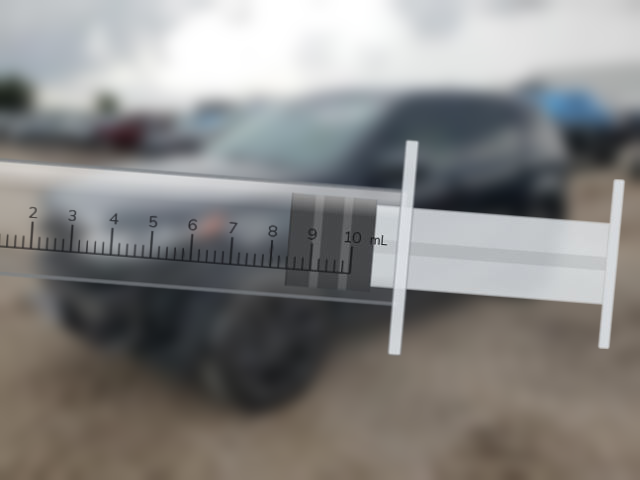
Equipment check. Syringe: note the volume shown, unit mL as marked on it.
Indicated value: 8.4 mL
